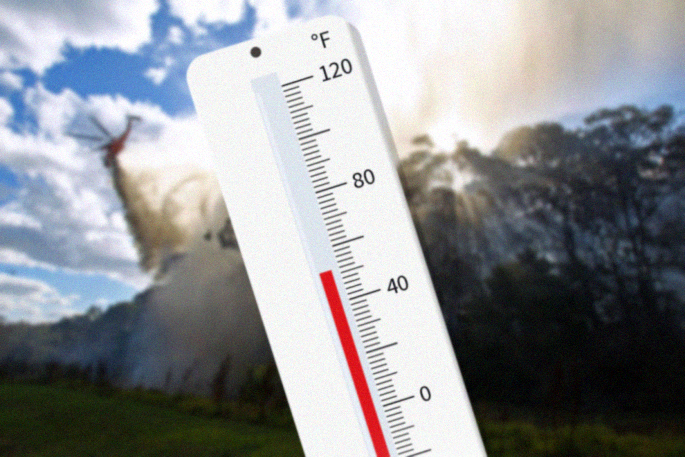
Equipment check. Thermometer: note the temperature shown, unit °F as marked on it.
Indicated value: 52 °F
